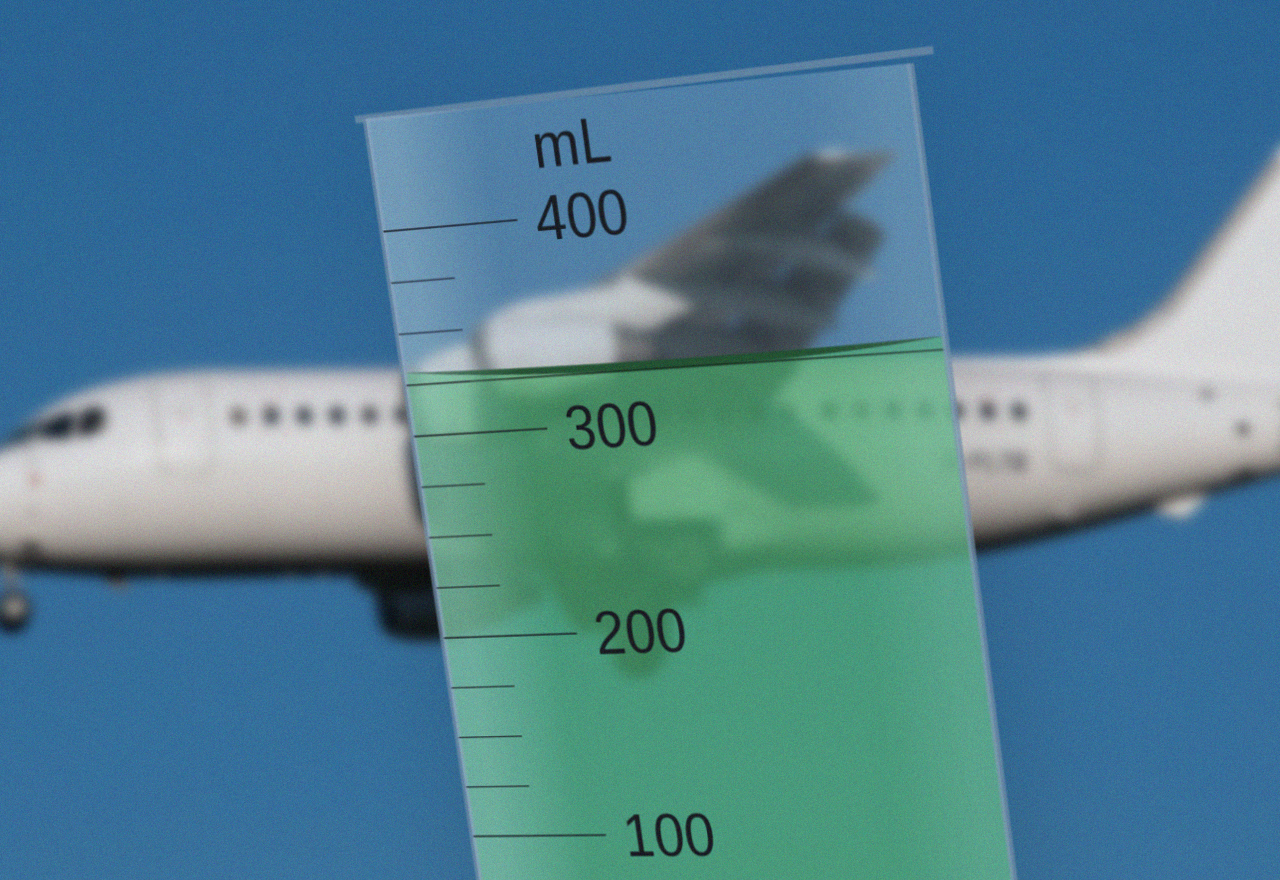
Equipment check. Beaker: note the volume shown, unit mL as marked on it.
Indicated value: 325 mL
